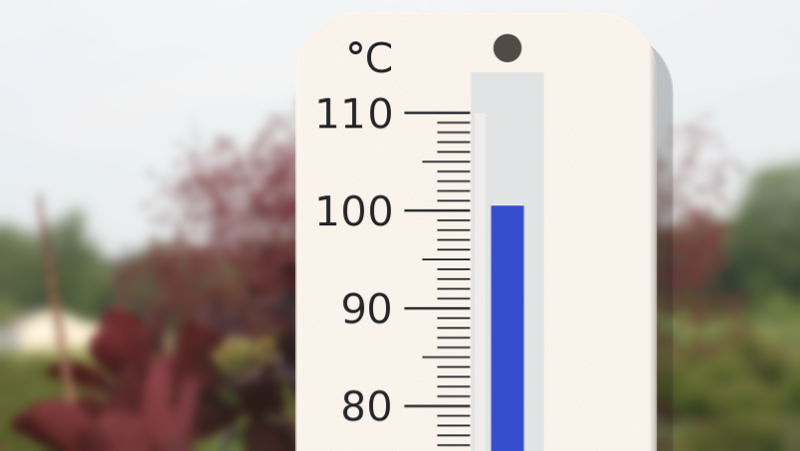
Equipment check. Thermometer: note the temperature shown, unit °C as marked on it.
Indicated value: 100.5 °C
